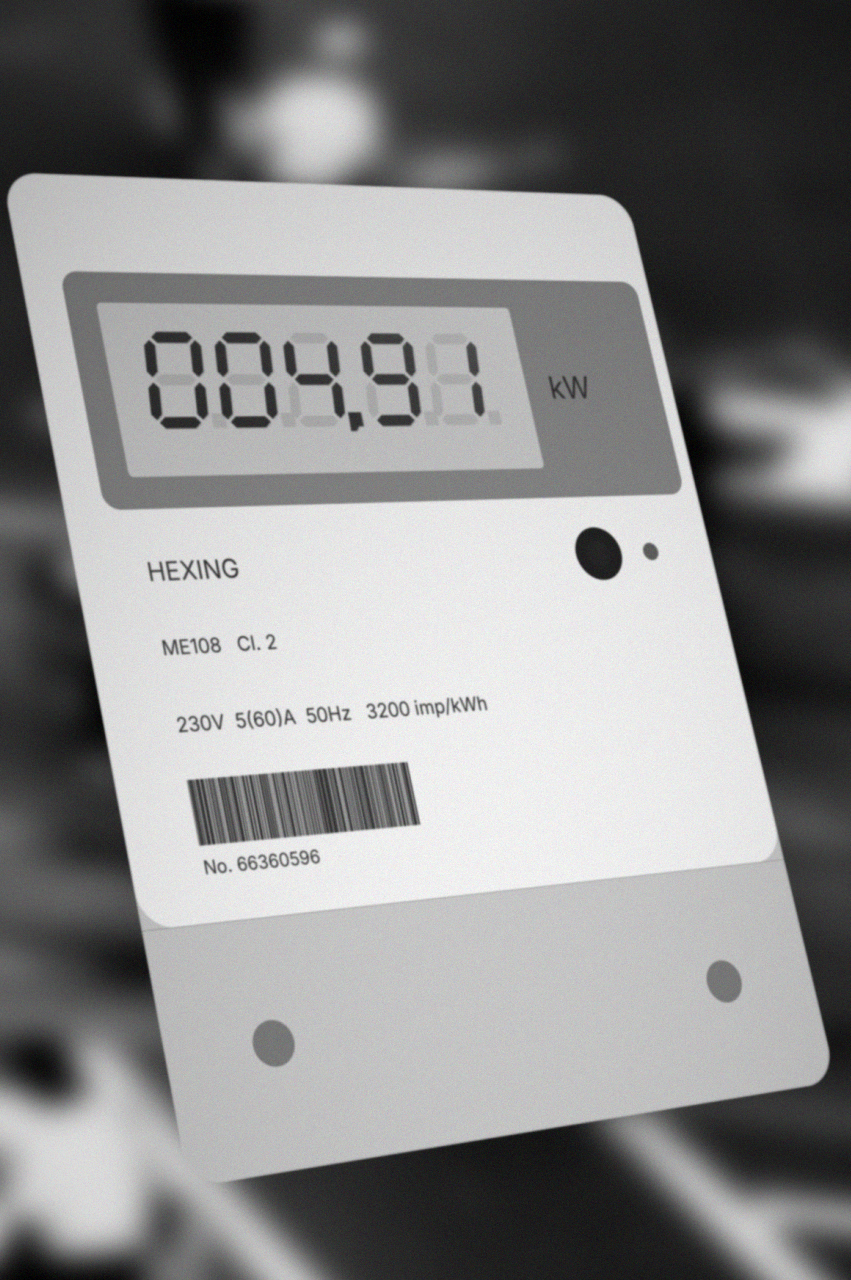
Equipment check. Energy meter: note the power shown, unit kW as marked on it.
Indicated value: 4.91 kW
